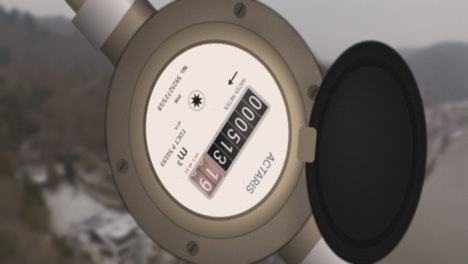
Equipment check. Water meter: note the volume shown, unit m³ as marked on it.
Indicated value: 513.19 m³
